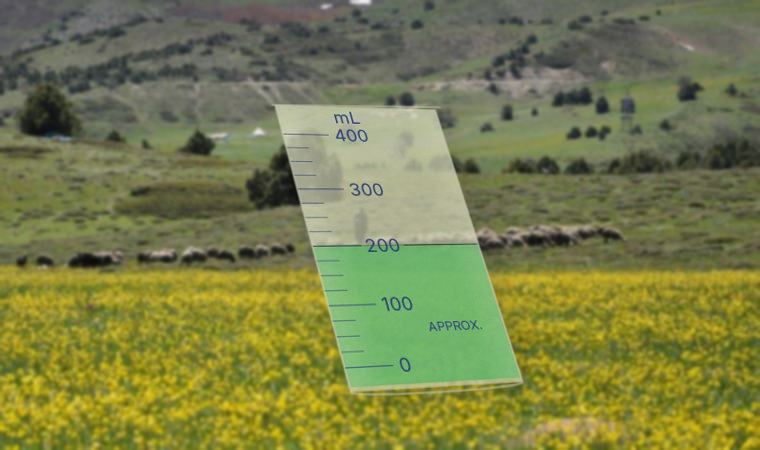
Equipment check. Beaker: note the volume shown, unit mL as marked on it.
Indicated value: 200 mL
